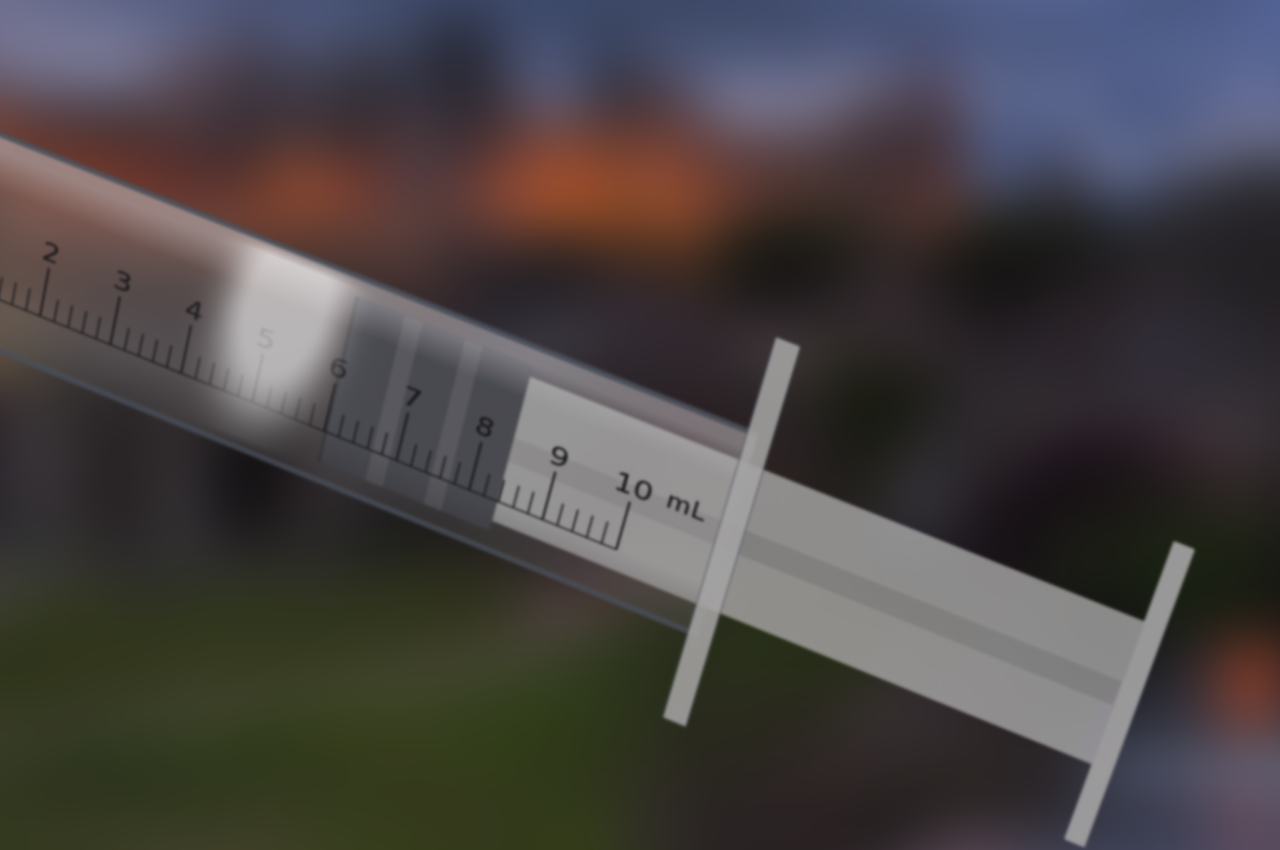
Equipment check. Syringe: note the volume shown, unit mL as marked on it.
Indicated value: 6 mL
